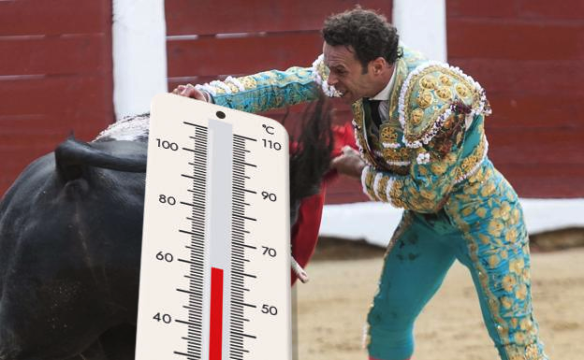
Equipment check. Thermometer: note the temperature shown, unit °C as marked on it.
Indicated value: 60 °C
